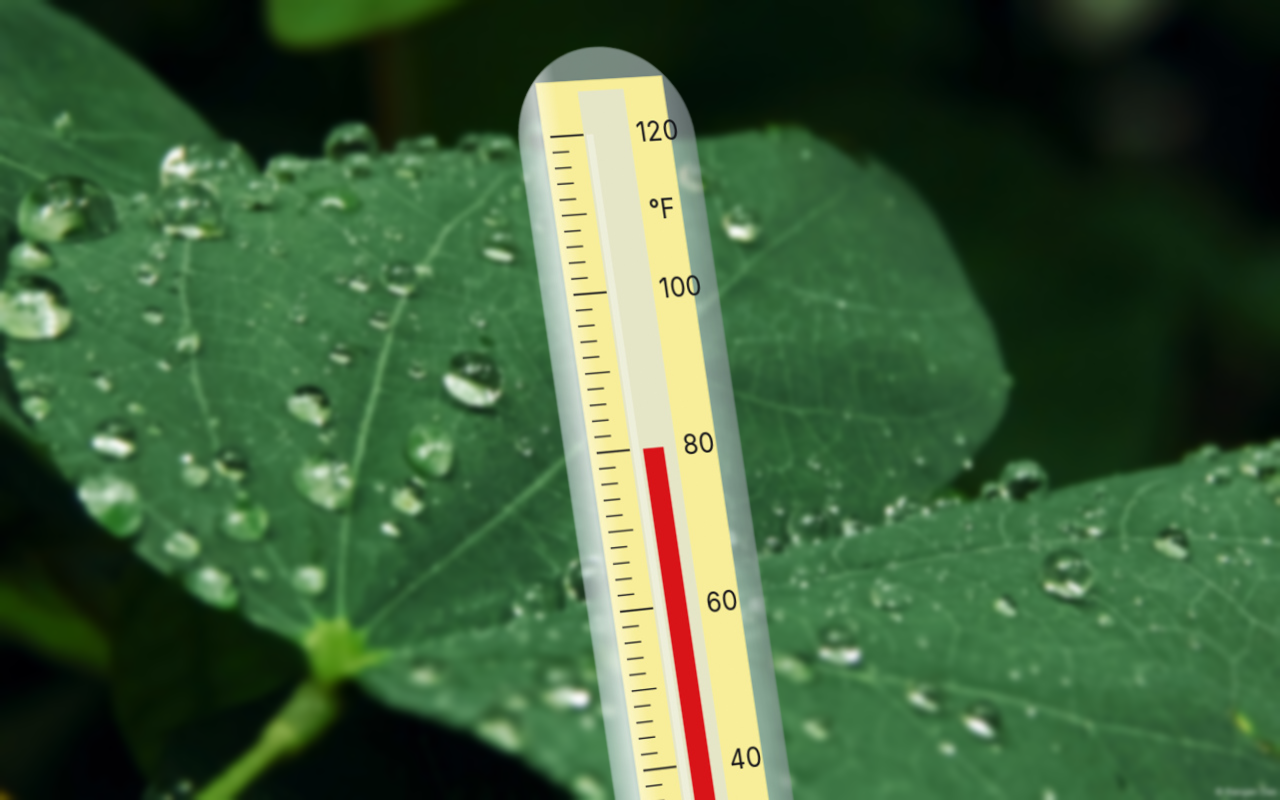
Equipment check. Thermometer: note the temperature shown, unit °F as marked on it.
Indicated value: 80 °F
